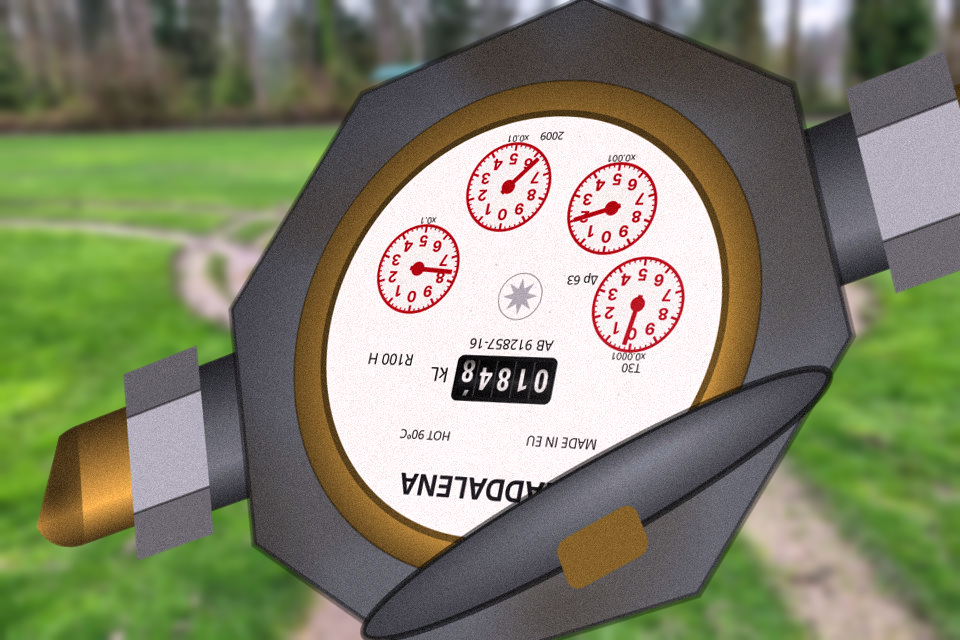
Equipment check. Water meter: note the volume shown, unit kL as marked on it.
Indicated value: 1847.7620 kL
